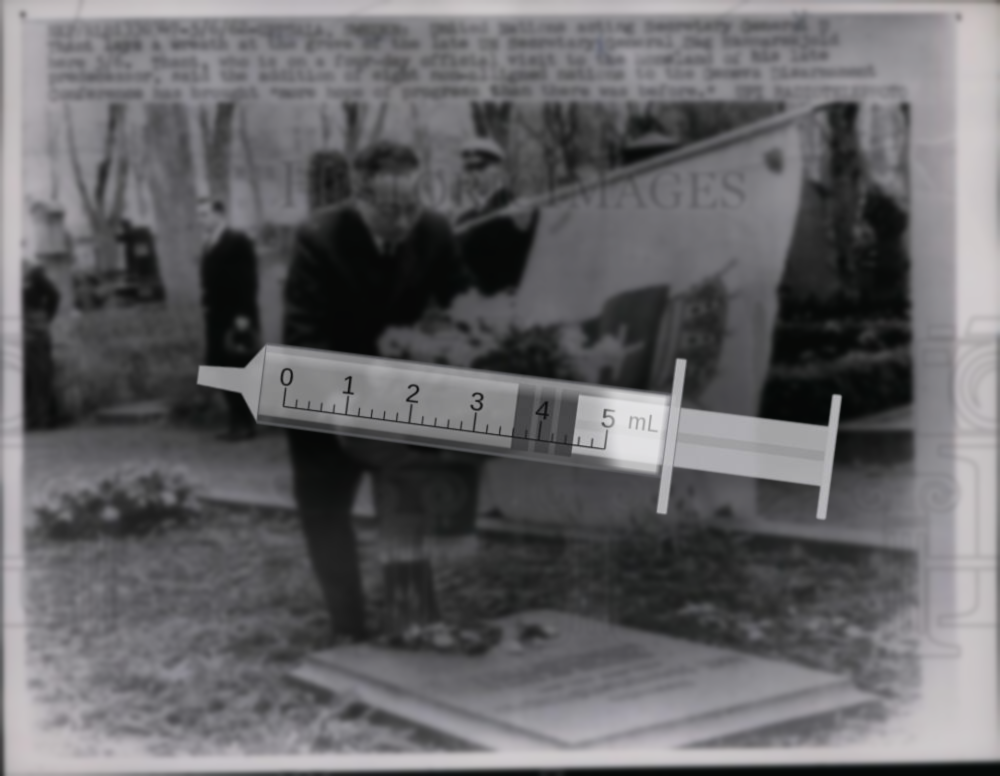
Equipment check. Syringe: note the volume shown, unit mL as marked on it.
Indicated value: 3.6 mL
